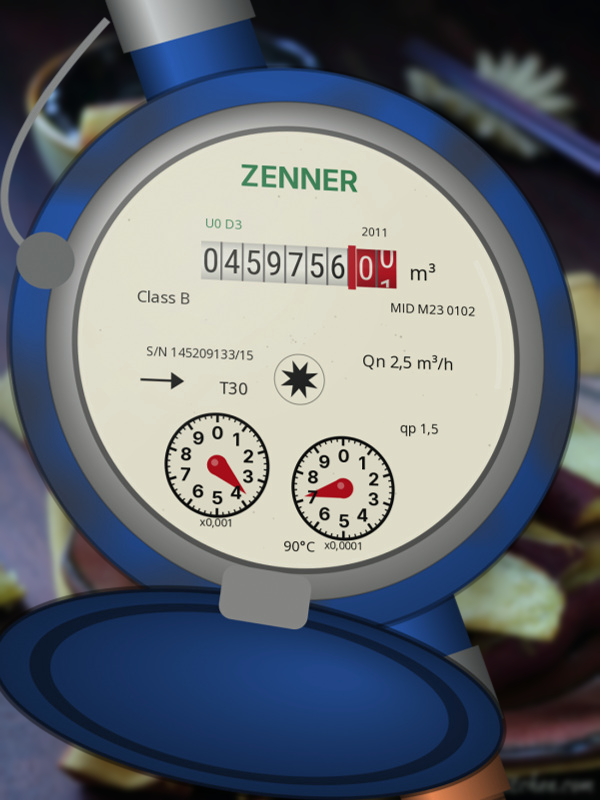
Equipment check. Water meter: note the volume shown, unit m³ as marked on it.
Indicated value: 459756.0037 m³
